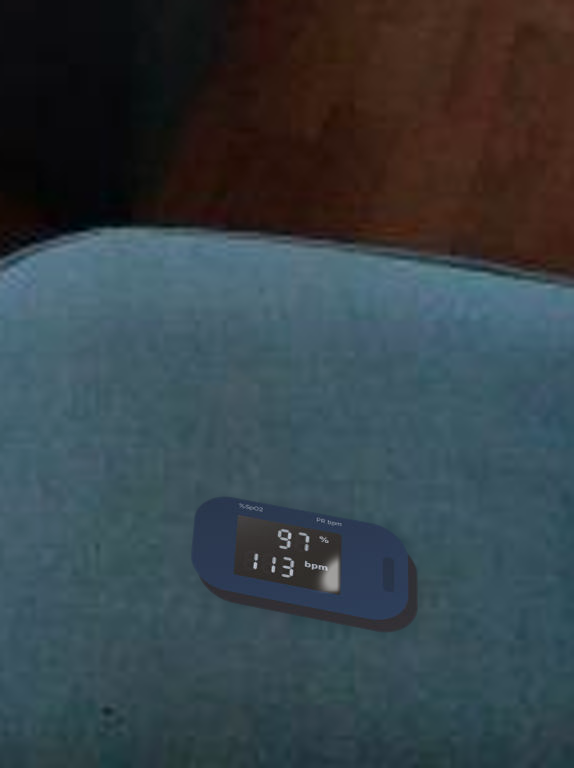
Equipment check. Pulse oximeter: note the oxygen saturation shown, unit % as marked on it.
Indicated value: 97 %
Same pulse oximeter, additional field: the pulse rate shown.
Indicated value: 113 bpm
